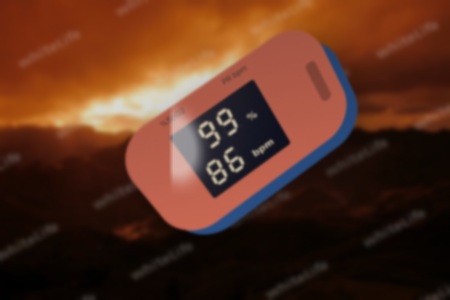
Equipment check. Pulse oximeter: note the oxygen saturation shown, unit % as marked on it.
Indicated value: 99 %
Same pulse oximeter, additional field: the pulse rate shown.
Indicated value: 86 bpm
